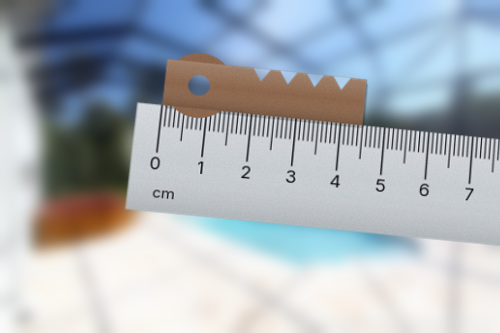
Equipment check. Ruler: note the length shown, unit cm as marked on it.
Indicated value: 4.5 cm
